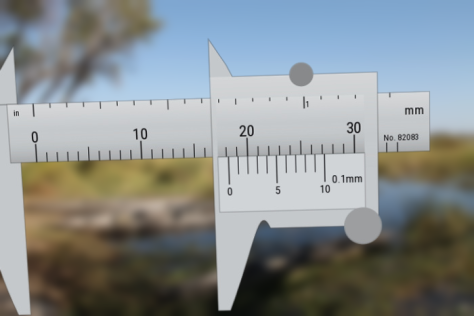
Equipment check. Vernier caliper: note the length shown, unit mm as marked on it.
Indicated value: 18.2 mm
